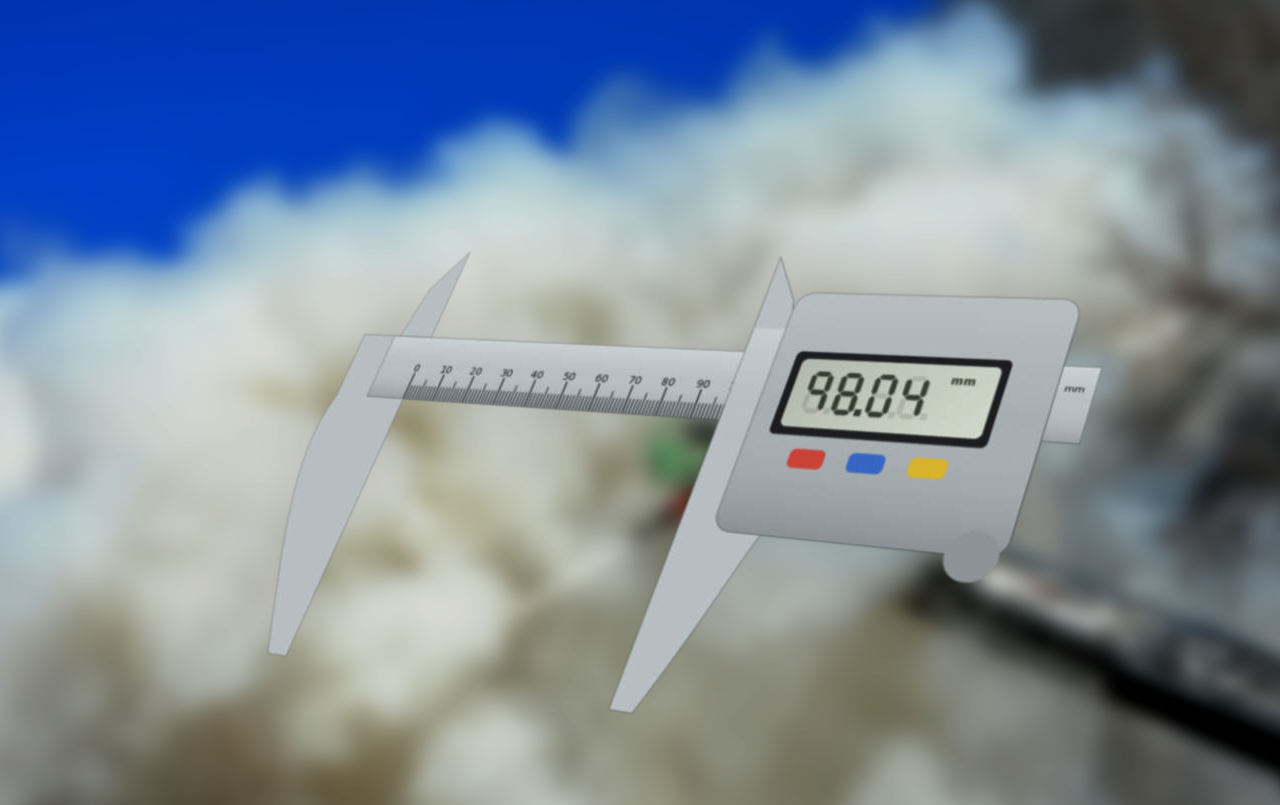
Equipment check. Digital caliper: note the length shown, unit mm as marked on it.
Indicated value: 98.04 mm
